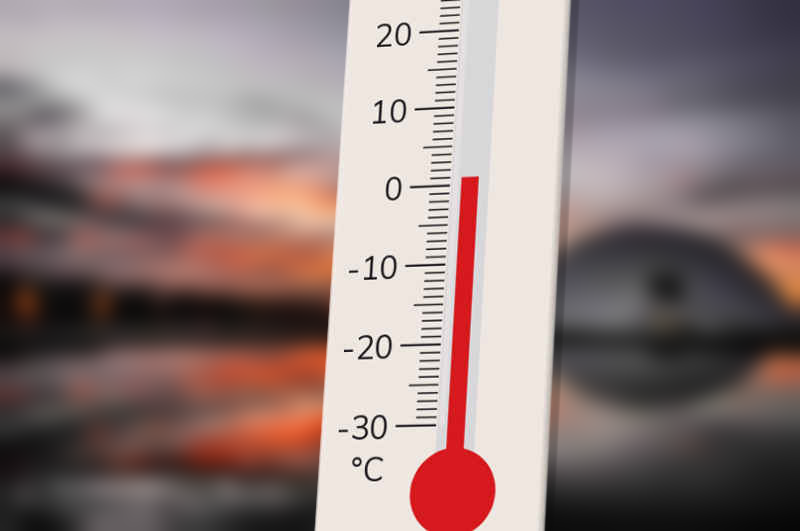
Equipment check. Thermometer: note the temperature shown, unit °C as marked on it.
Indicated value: 1 °C
